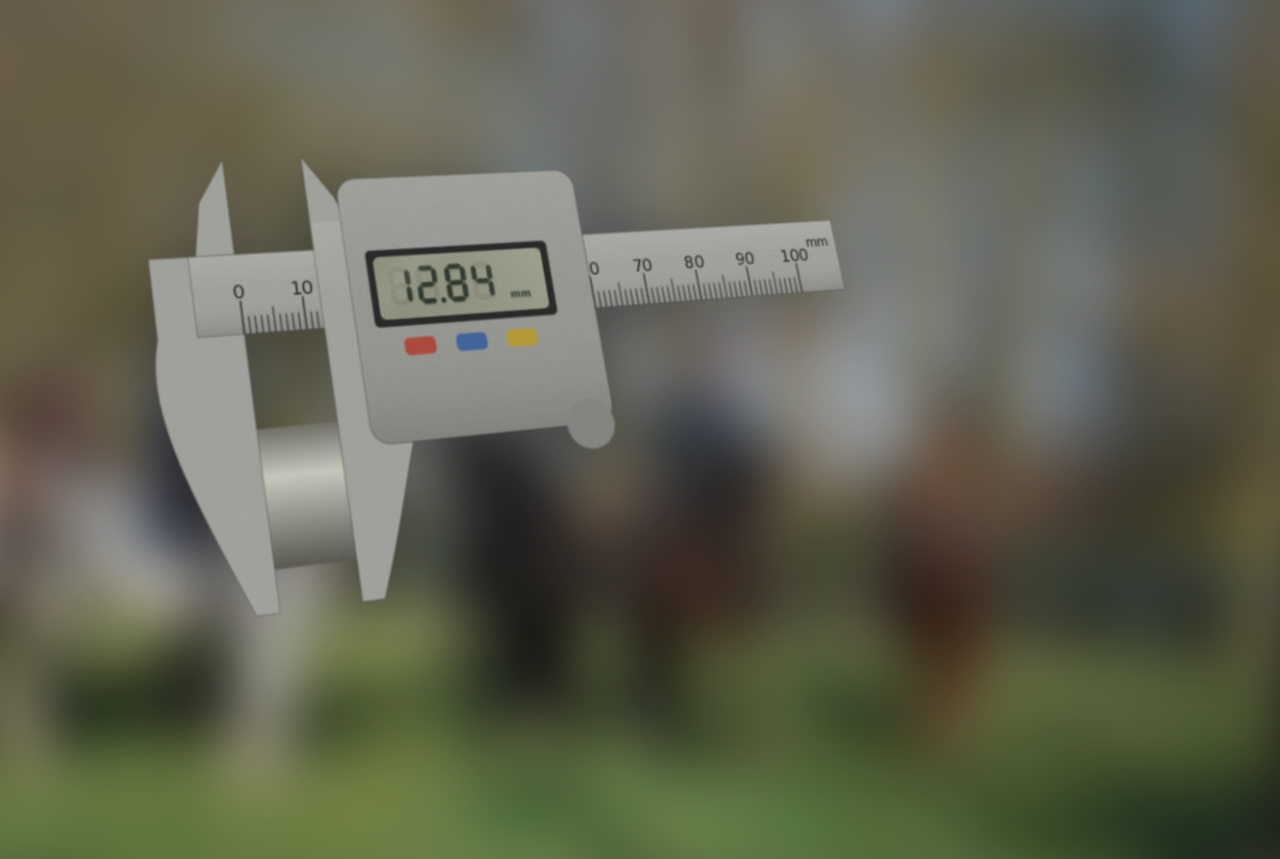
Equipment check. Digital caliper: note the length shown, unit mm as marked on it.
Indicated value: 12.84 mm
